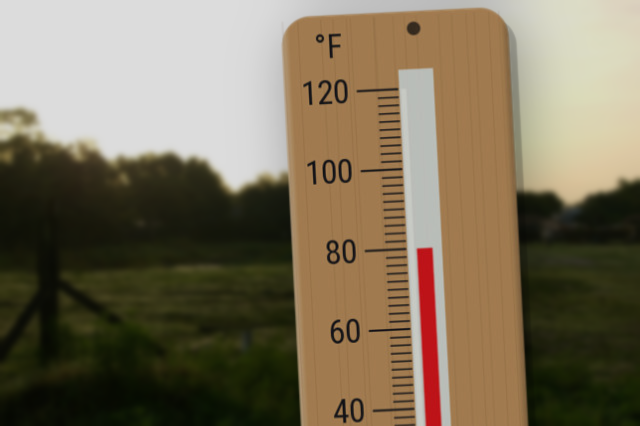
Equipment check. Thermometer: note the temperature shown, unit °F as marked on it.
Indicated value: 80 °F
